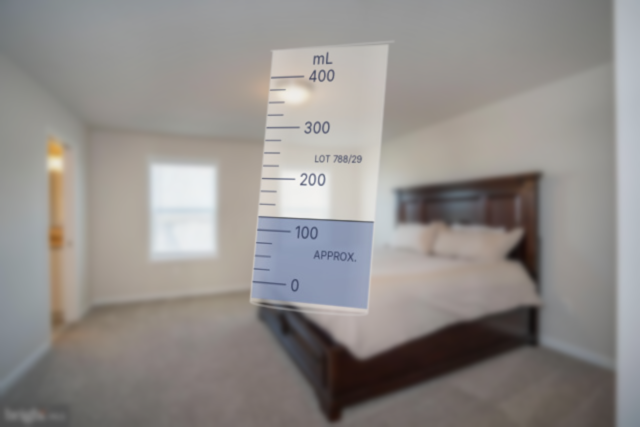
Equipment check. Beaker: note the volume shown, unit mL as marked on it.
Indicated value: 125 mL
